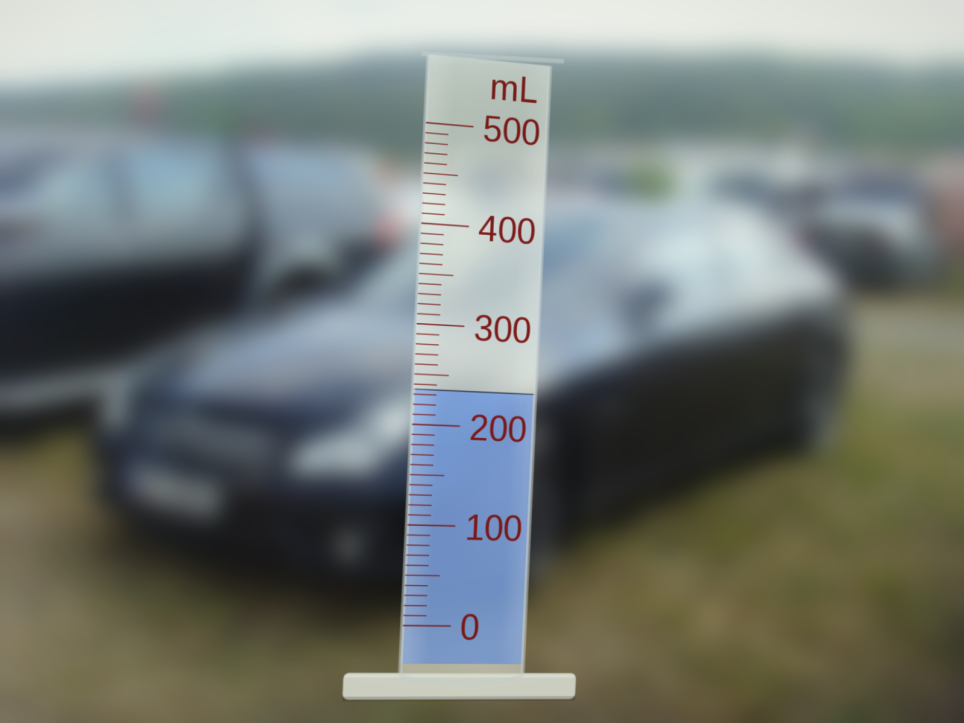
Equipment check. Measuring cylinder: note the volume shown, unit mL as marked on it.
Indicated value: 235 mL
